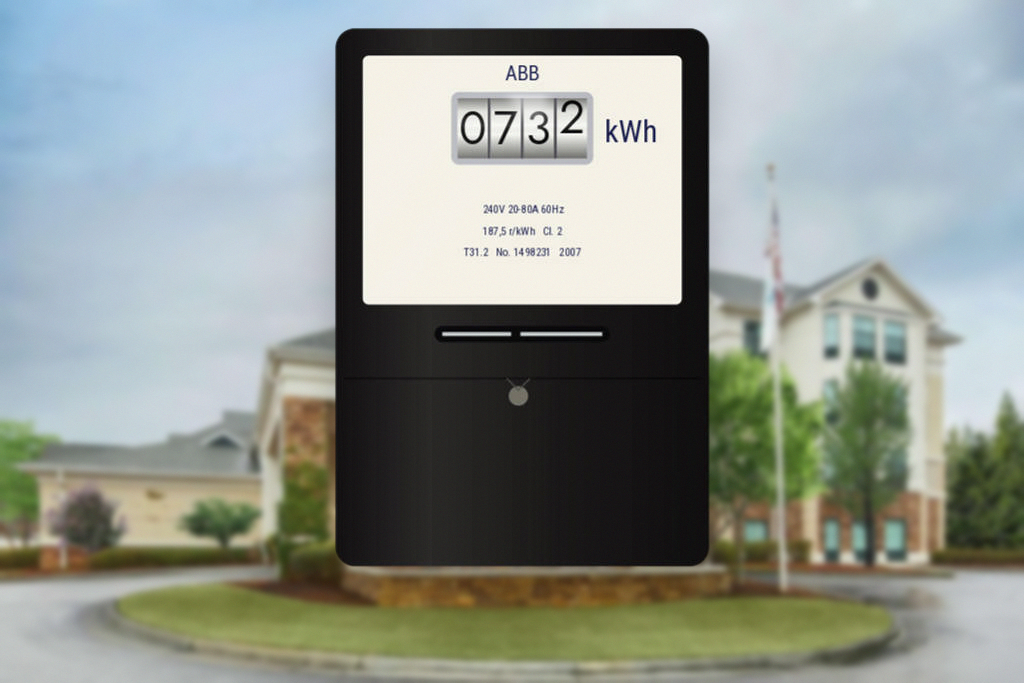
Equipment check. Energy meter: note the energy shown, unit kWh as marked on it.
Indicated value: 732 kWh
